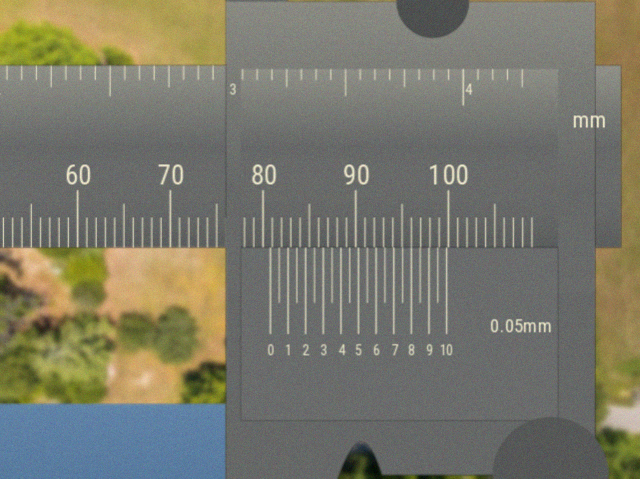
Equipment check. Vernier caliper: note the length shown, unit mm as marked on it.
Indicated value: 80.8 mm
